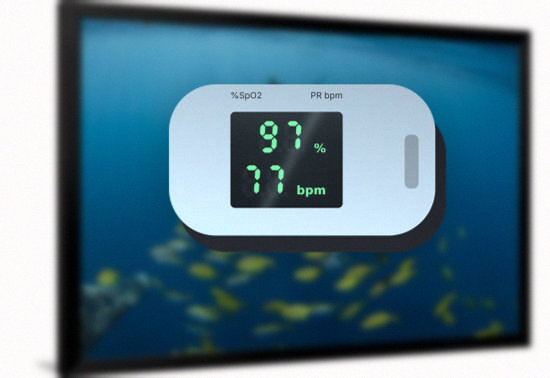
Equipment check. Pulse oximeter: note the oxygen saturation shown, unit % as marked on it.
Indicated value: 97 %
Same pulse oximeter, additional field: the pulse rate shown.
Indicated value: 77 bpm
